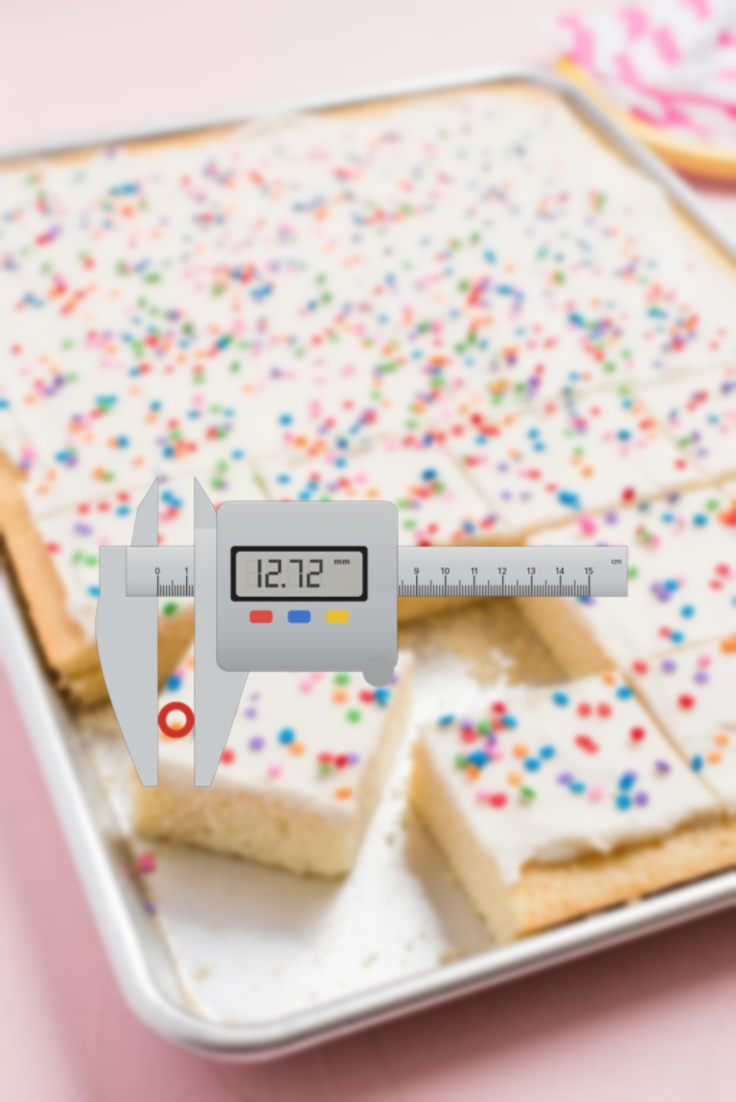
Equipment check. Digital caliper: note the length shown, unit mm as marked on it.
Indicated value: 12.72 mm
